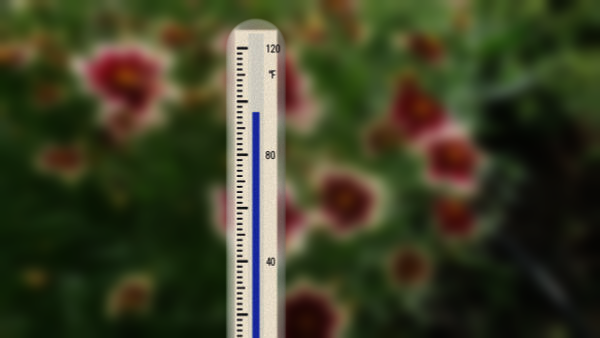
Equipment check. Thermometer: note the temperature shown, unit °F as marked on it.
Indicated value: 96 °F
